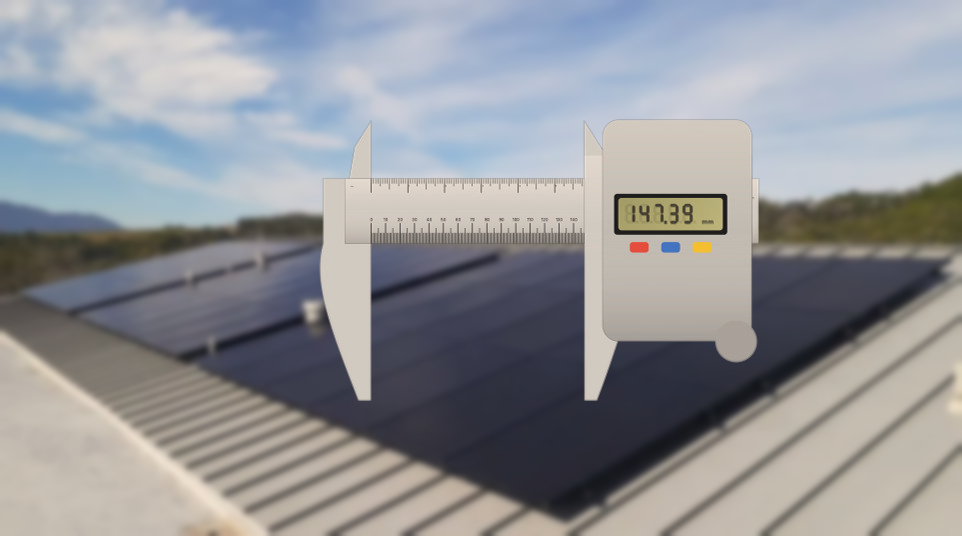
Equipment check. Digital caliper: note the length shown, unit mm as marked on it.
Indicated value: 147.39 mm
